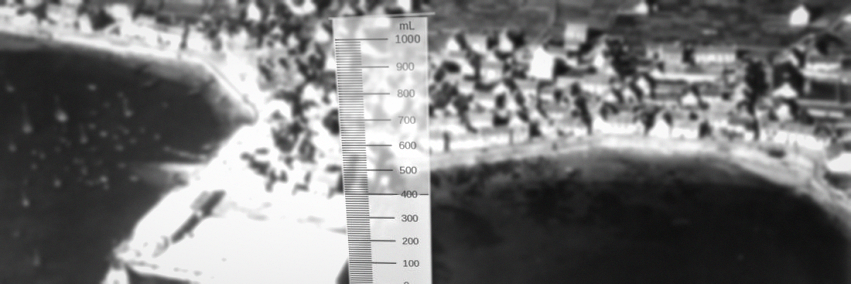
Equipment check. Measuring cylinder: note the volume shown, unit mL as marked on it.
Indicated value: 400 mL
